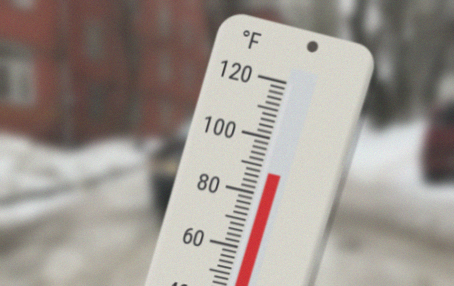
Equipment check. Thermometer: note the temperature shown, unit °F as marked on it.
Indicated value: 88 °F
